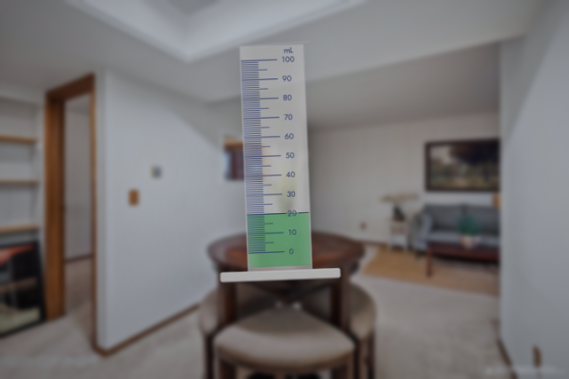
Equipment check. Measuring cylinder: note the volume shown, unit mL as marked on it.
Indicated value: 20 mL
